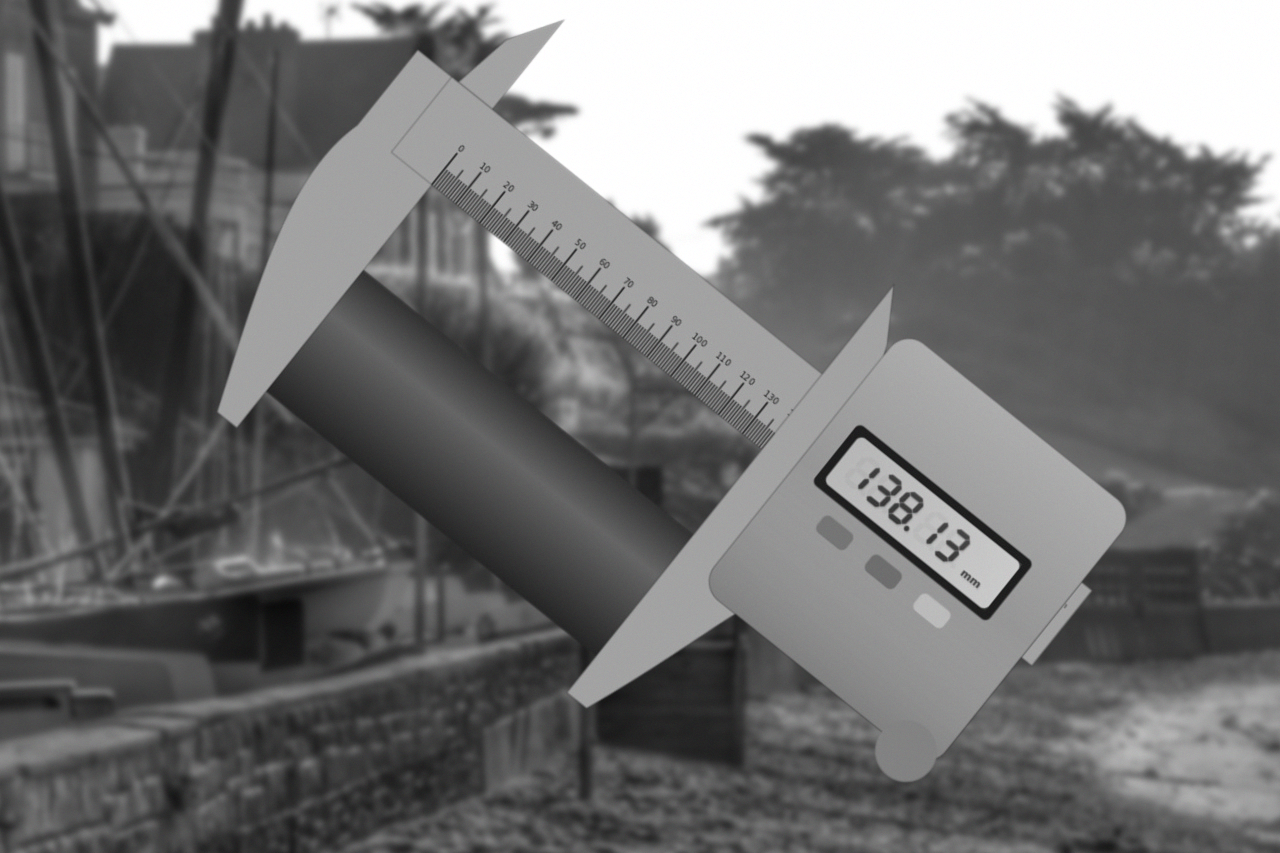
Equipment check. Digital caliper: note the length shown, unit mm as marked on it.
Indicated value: 138.13 mm
